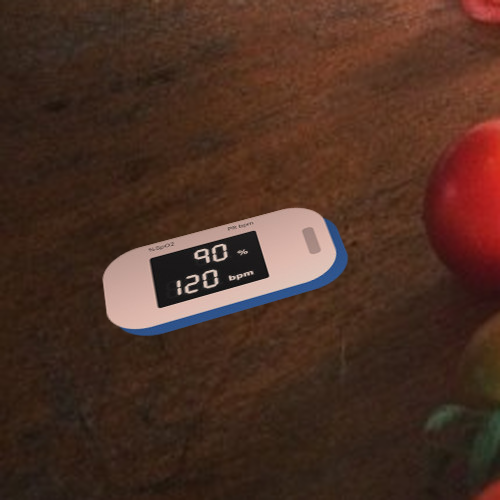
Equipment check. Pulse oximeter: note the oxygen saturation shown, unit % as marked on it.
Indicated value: 90 %
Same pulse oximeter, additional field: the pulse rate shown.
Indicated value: 120 bpm
